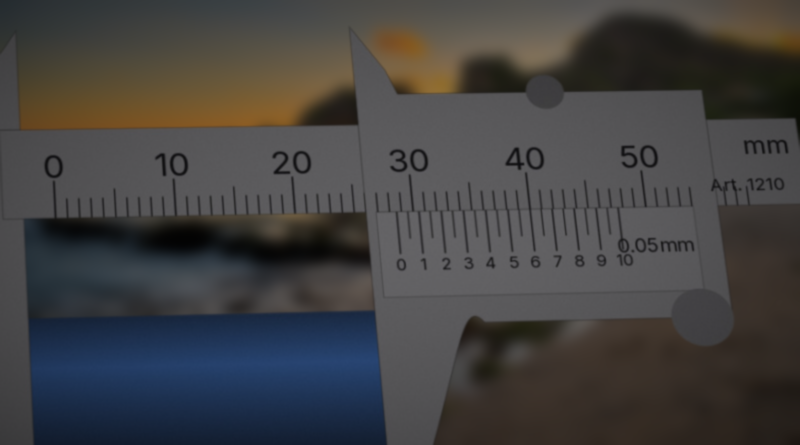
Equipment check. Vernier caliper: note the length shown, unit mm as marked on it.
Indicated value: 28.6 mm
